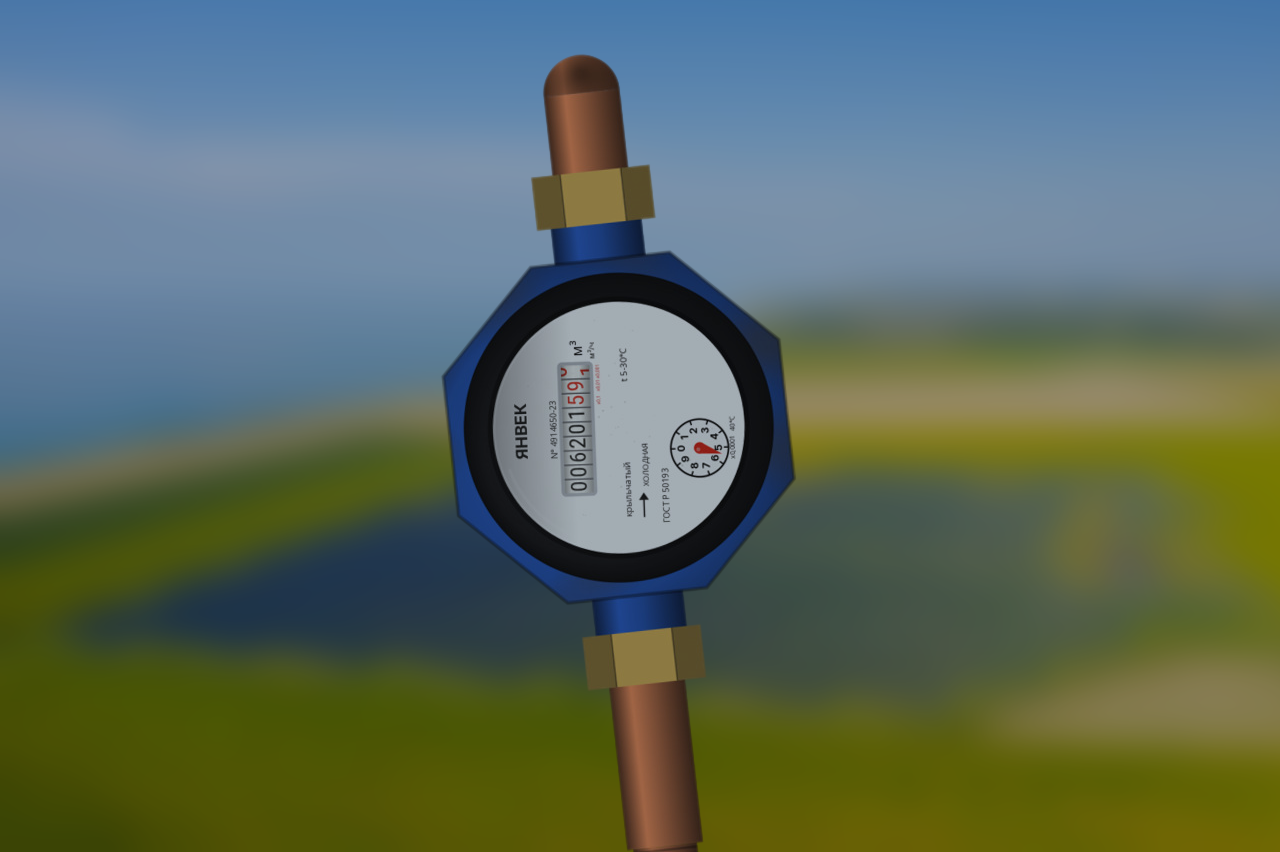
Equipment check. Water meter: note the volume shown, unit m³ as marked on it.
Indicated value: 6201.5905 m³
